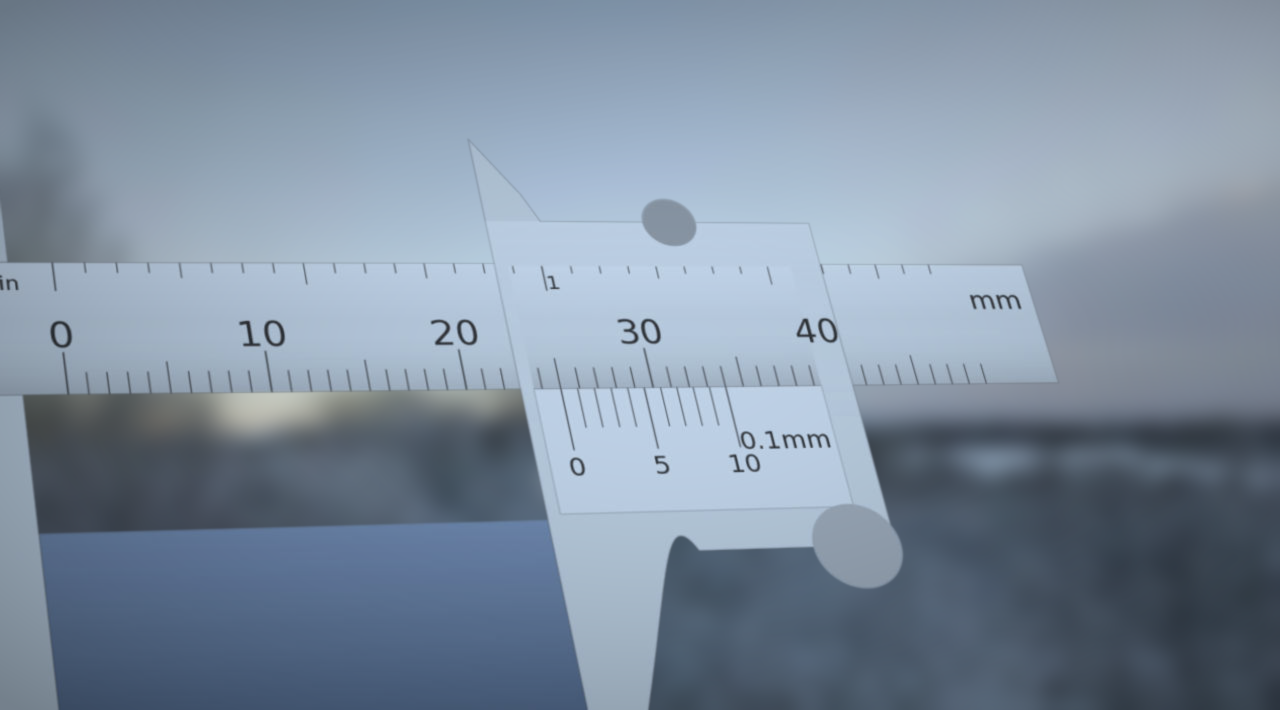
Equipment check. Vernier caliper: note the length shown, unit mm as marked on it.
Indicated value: 25.0 mm
